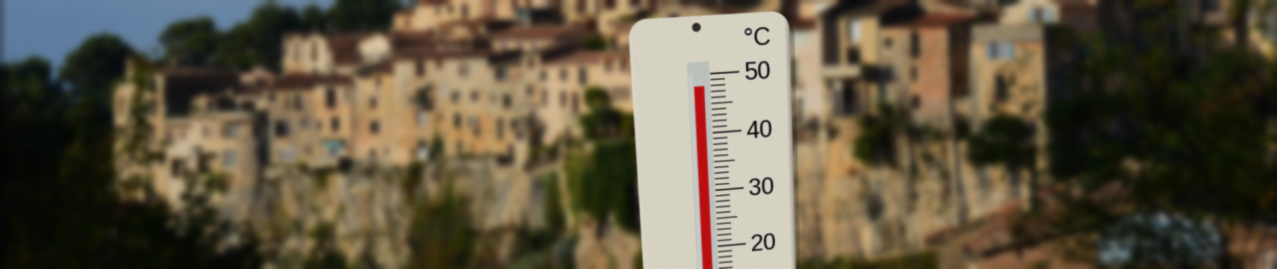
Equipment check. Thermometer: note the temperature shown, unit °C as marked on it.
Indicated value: 48 °C
